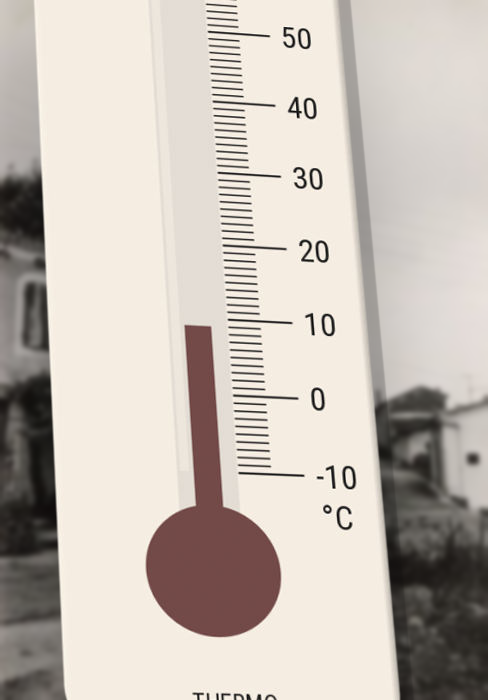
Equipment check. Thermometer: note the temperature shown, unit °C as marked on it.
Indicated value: 9 °C
